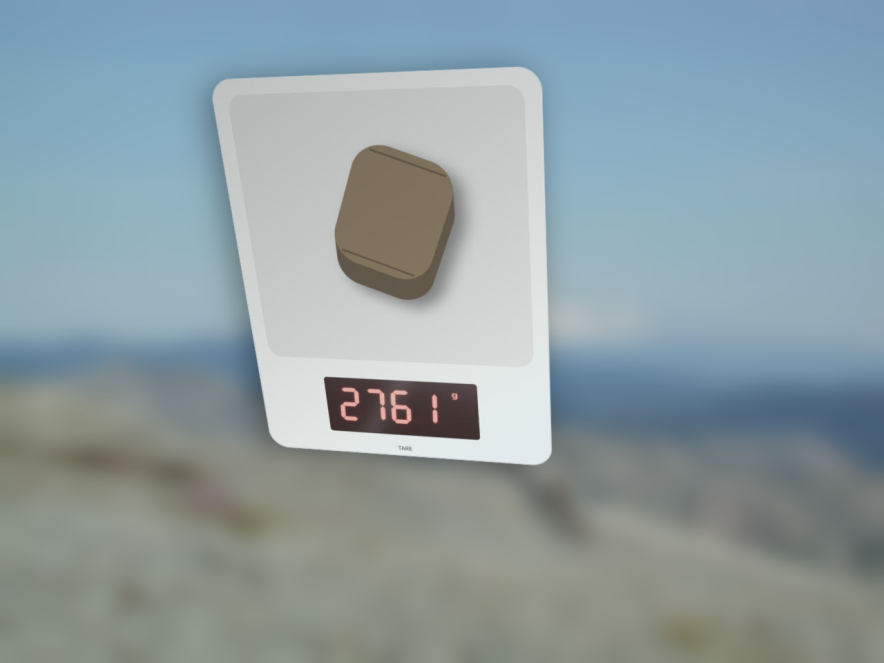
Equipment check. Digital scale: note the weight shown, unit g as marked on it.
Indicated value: 2761 g
